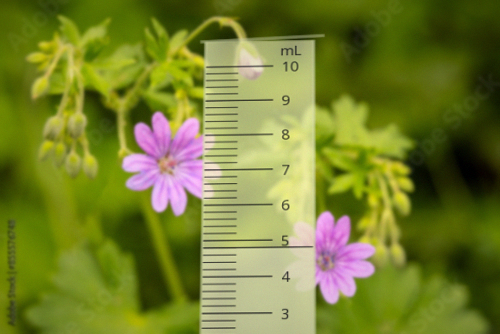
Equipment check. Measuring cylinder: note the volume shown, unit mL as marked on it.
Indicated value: 4.8 mL
